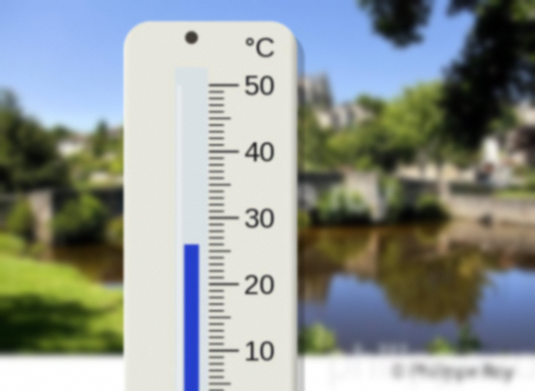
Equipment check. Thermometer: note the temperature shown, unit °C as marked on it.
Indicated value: 26 °C
